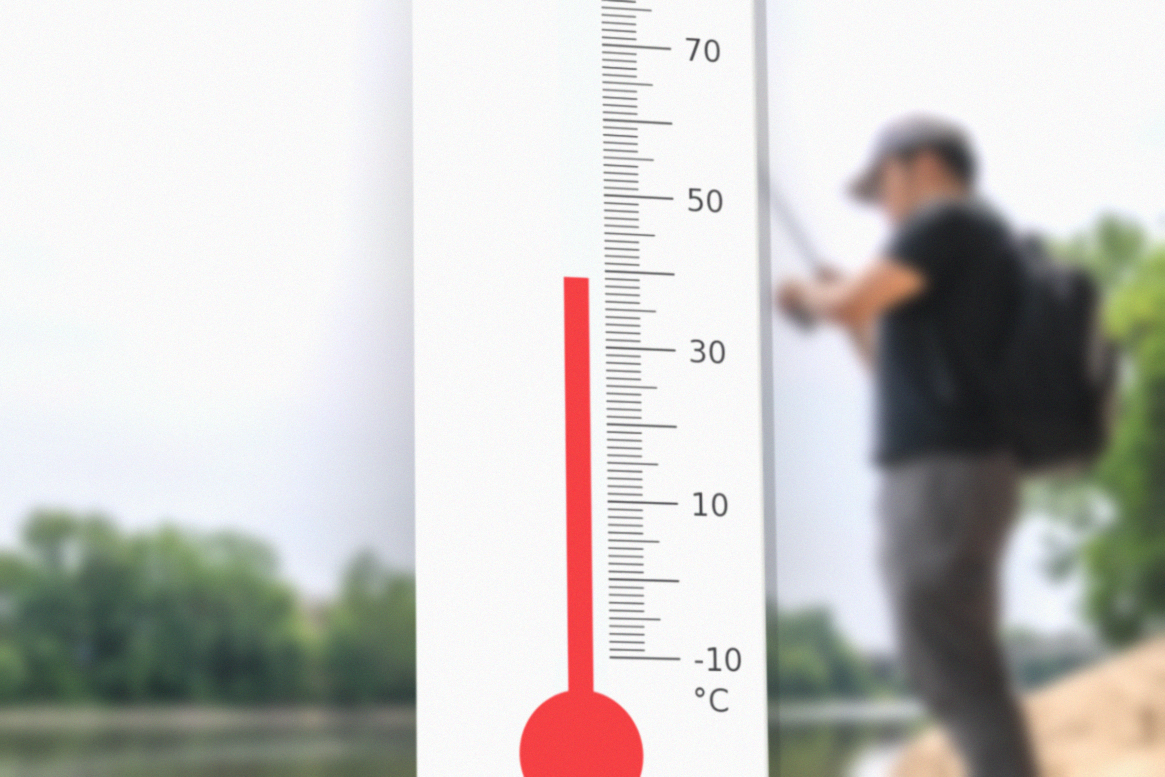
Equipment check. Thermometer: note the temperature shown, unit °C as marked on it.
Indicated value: 39 °C
